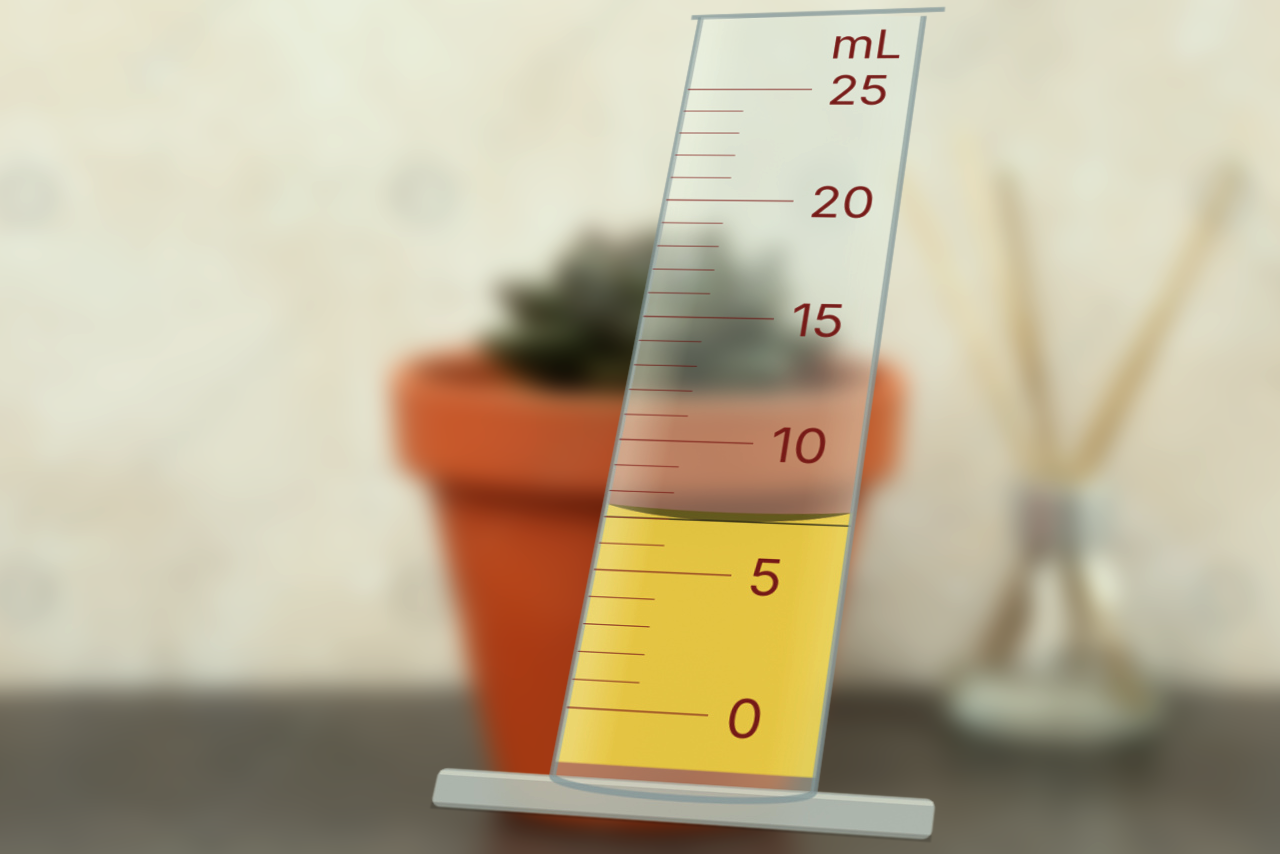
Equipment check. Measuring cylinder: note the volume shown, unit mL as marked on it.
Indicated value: 7 mL
